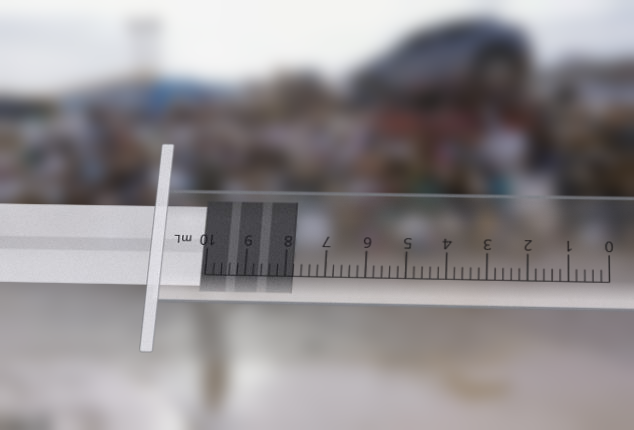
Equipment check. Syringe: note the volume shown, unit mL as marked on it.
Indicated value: 7.8 mL
